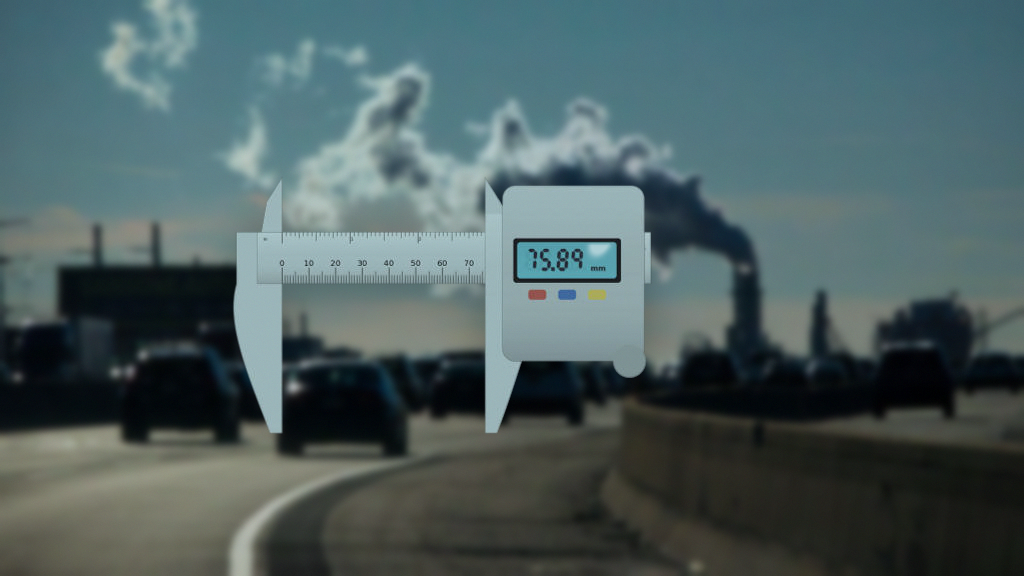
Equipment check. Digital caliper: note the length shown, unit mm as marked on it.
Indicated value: 75.89 mm
